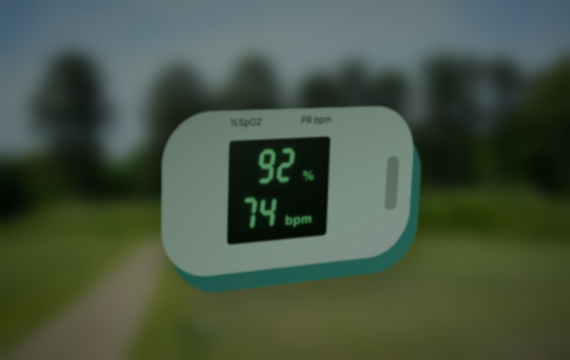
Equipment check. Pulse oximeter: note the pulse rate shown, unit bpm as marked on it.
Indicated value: 74 bpm
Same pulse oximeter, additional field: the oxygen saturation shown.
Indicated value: 92 %
